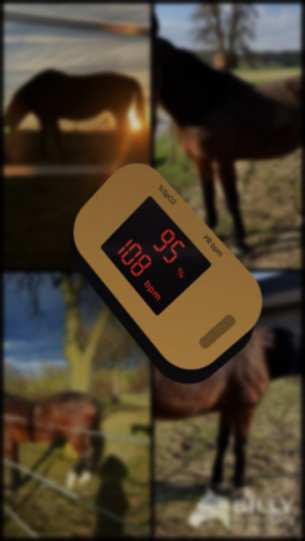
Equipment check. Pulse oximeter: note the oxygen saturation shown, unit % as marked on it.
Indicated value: 95 %
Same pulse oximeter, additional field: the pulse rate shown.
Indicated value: 108 bpm
